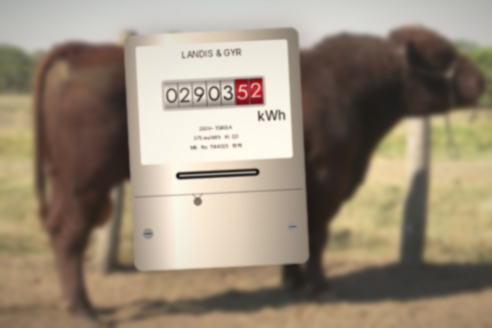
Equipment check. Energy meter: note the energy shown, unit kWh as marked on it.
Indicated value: 2903.52 kWh
